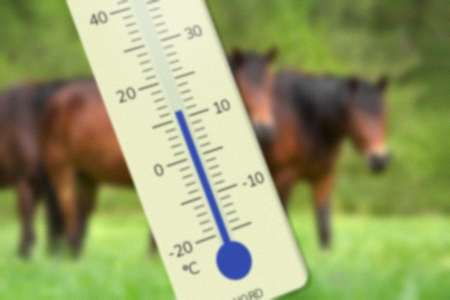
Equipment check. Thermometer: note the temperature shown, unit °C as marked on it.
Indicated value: 12 °C
